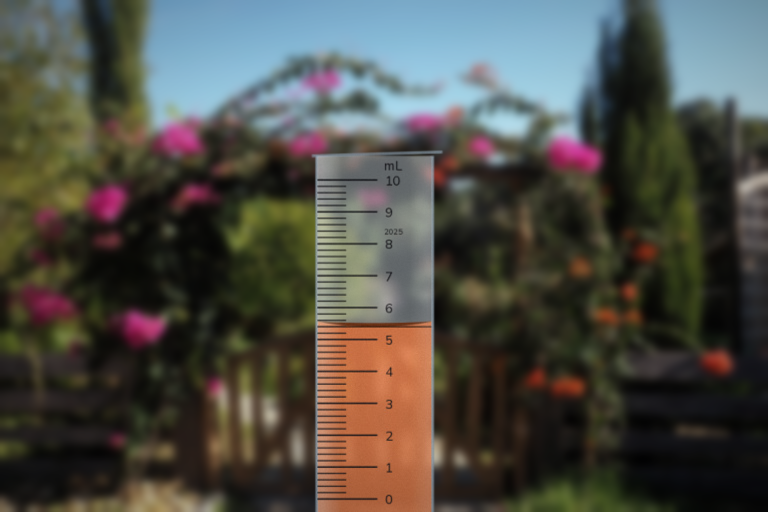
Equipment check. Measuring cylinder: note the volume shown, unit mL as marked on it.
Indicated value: 5.4 mL
